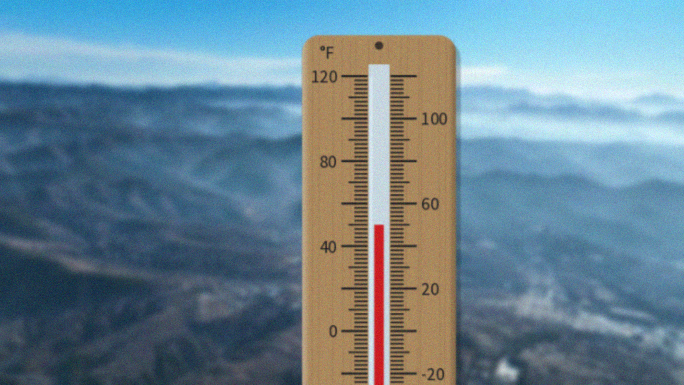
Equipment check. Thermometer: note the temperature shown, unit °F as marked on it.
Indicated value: 50 °F
